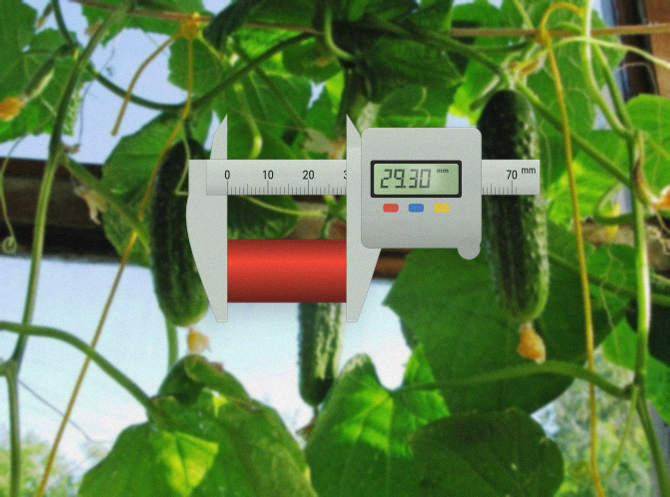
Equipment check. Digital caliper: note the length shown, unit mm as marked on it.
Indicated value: 29.30 mm
